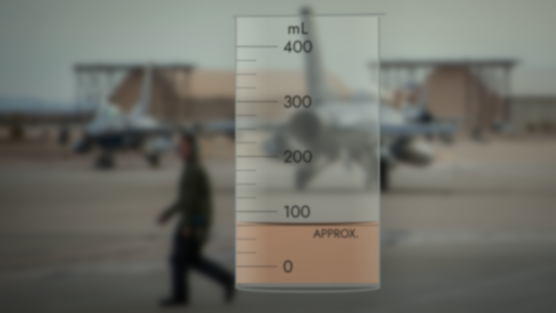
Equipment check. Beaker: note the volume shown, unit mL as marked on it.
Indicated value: 75 mL
